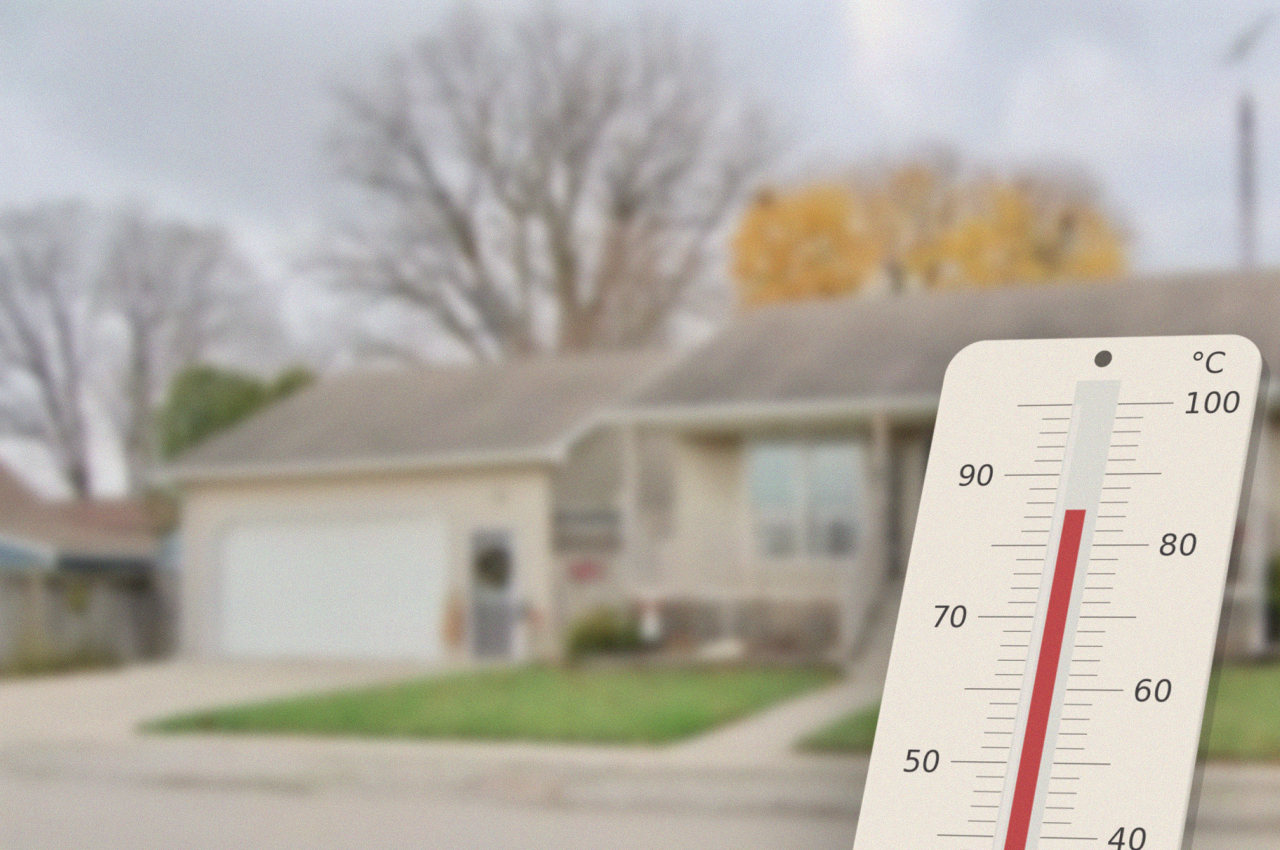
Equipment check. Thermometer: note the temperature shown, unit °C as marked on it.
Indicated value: 85 °C
